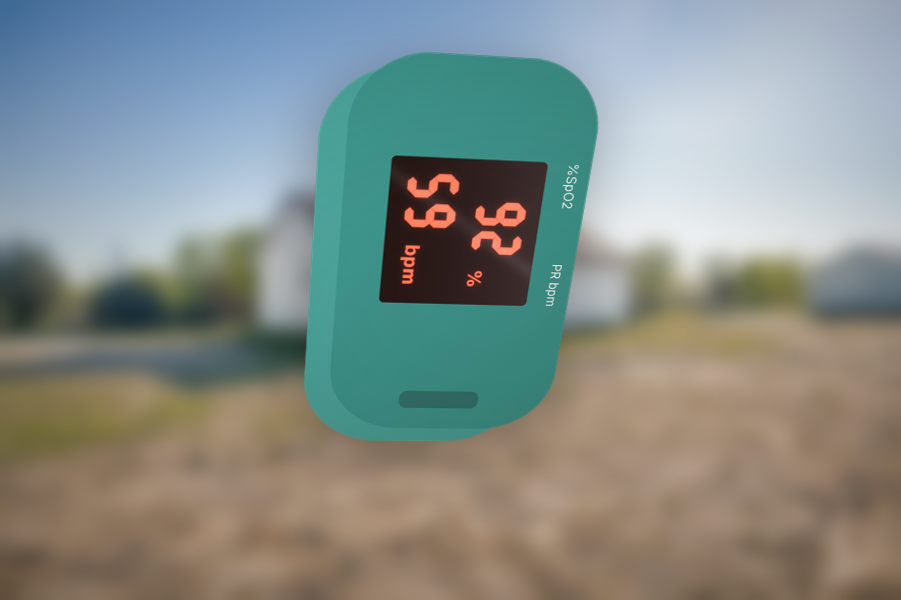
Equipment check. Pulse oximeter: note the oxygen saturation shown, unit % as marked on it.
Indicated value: 92 %
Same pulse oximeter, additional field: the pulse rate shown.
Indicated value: 59 bpm
